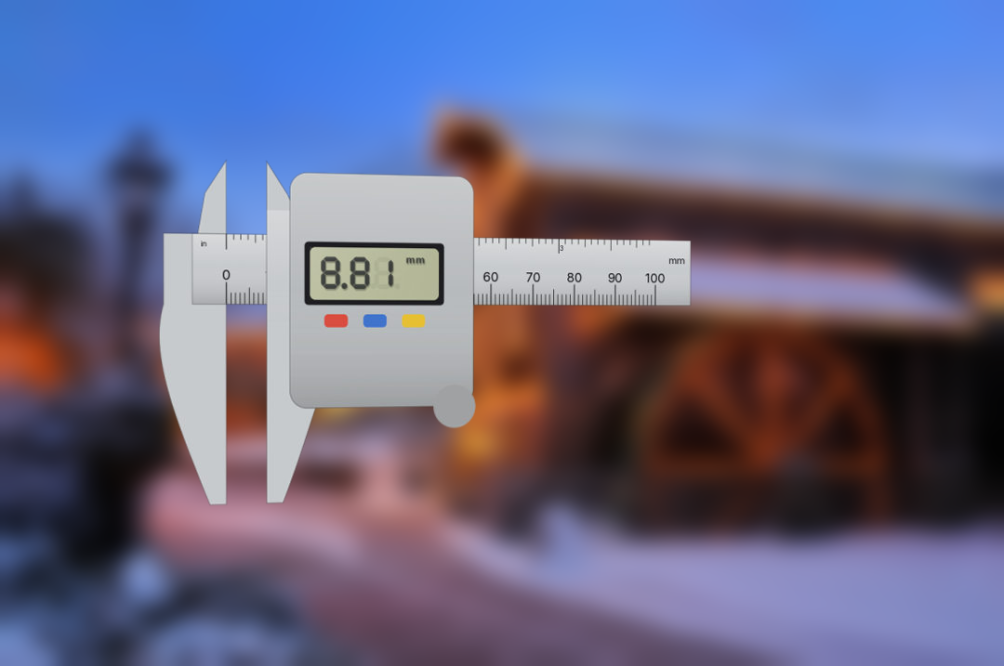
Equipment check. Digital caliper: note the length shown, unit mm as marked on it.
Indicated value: 8.81 mm
